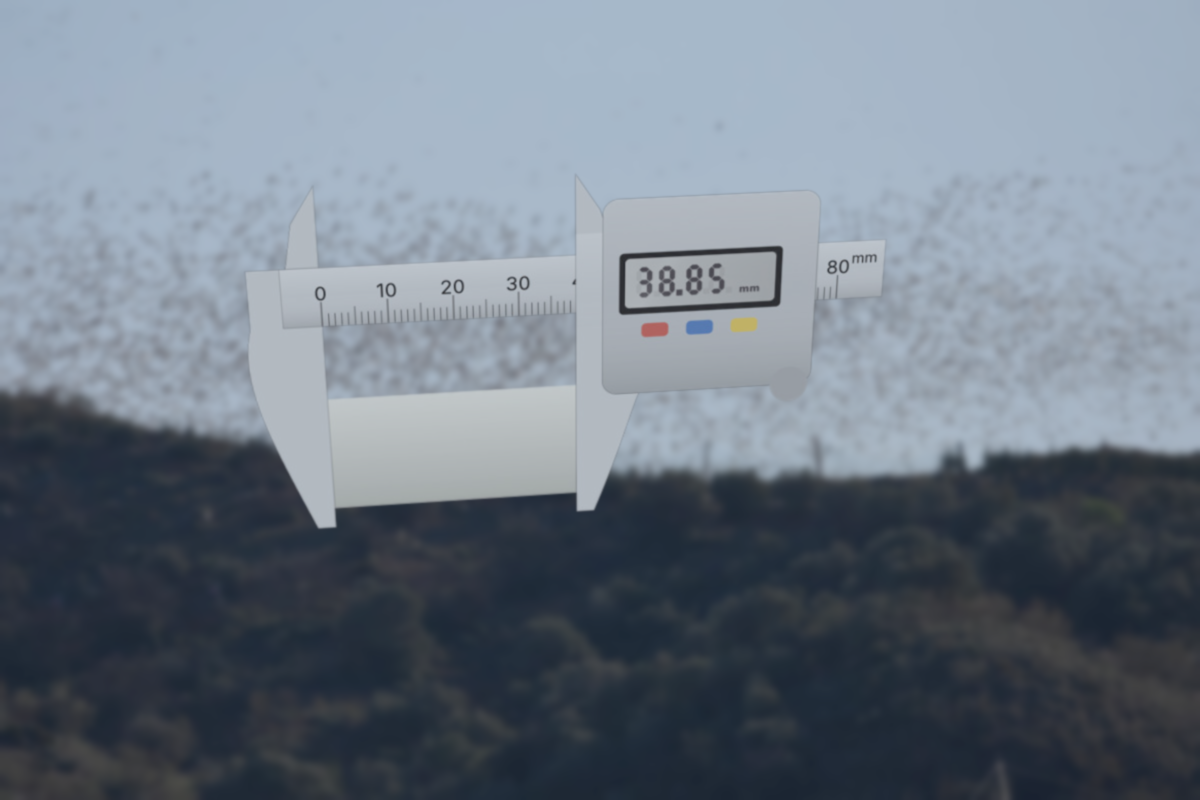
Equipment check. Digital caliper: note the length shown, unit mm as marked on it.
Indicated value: 38.85 mm
